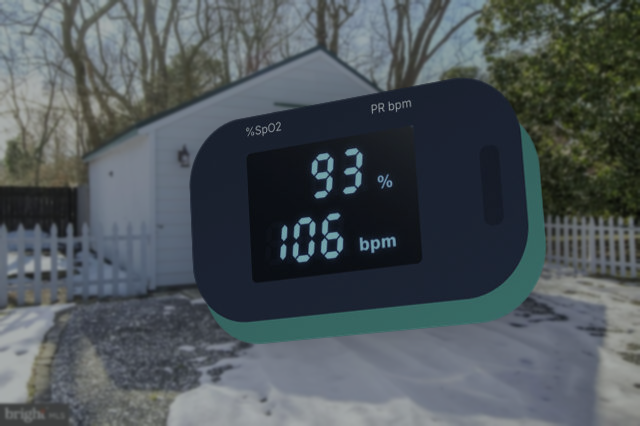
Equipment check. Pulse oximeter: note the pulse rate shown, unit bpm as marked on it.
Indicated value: 106 bpm
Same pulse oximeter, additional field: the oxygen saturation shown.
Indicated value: 93 %
